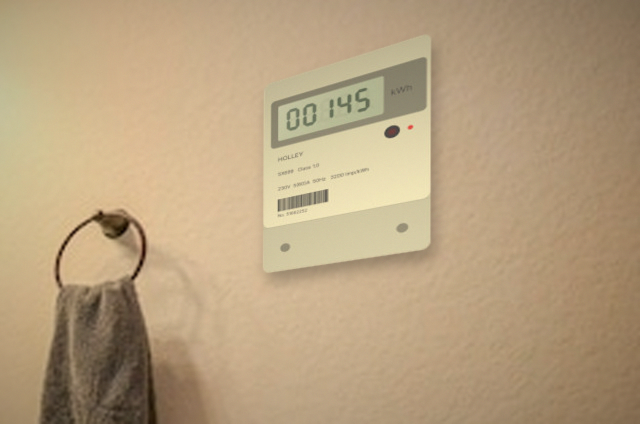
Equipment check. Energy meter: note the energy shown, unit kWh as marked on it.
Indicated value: 145 kWh
